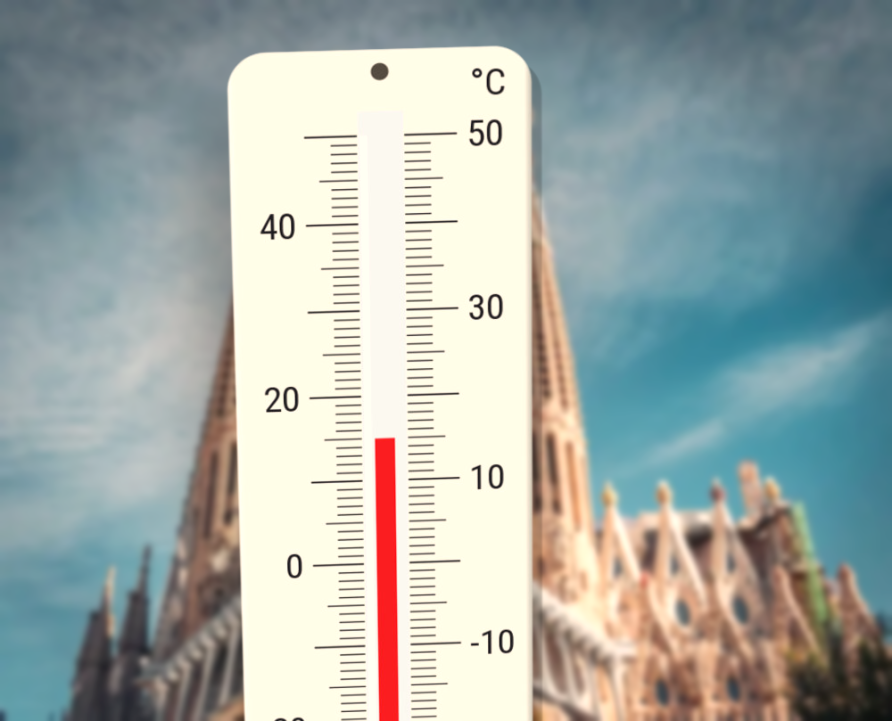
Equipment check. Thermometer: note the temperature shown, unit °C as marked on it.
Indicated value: 15 °C
